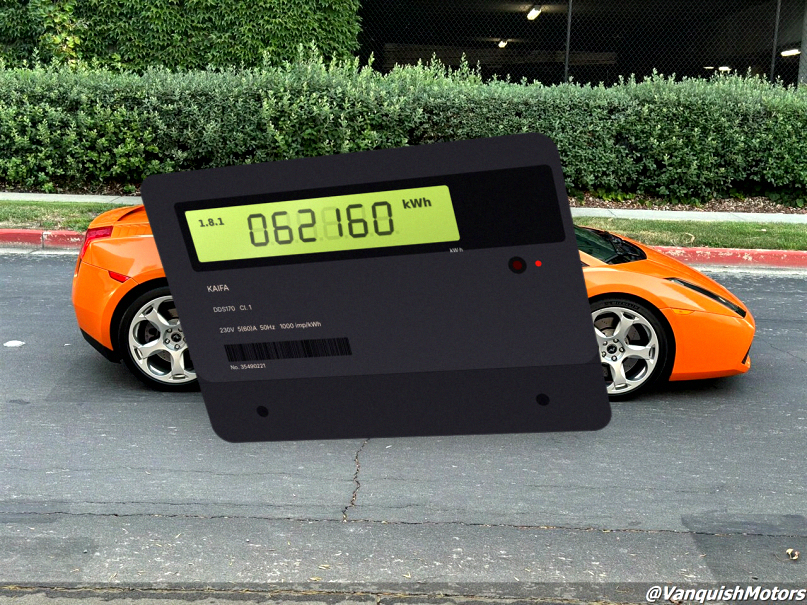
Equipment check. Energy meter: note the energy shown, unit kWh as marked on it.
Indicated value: 62160 kWh
